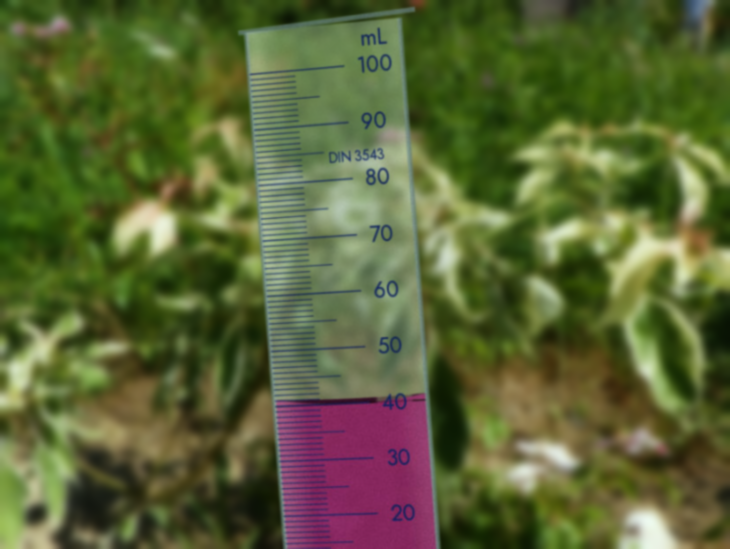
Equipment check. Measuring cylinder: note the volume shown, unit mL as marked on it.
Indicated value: 40 mL
